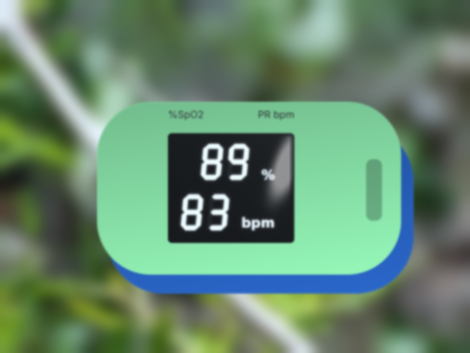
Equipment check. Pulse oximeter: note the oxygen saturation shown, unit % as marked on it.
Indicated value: 89 %
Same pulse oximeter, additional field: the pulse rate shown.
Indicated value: 83 bpm
